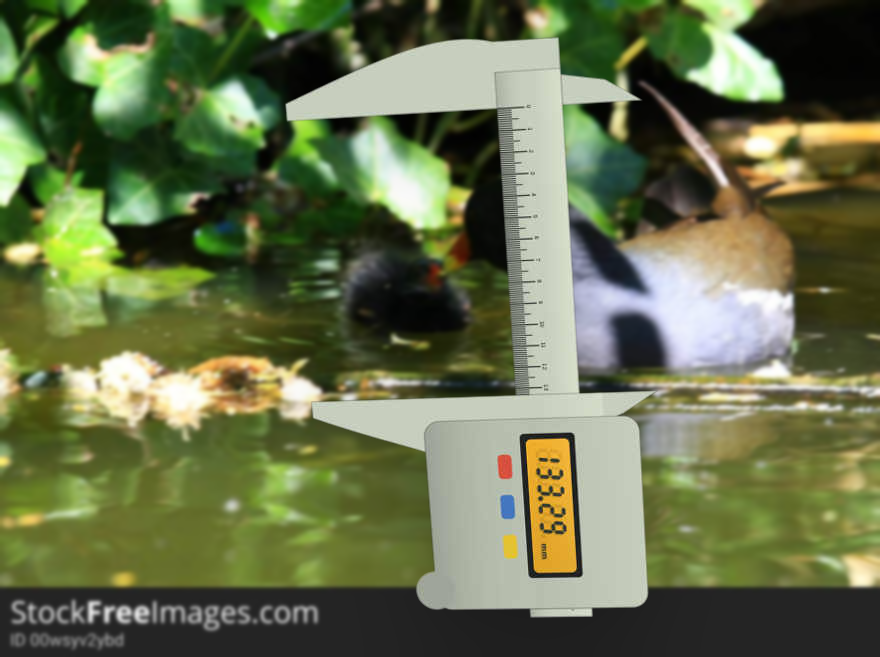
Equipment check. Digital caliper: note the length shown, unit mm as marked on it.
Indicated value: 133.29 mm
